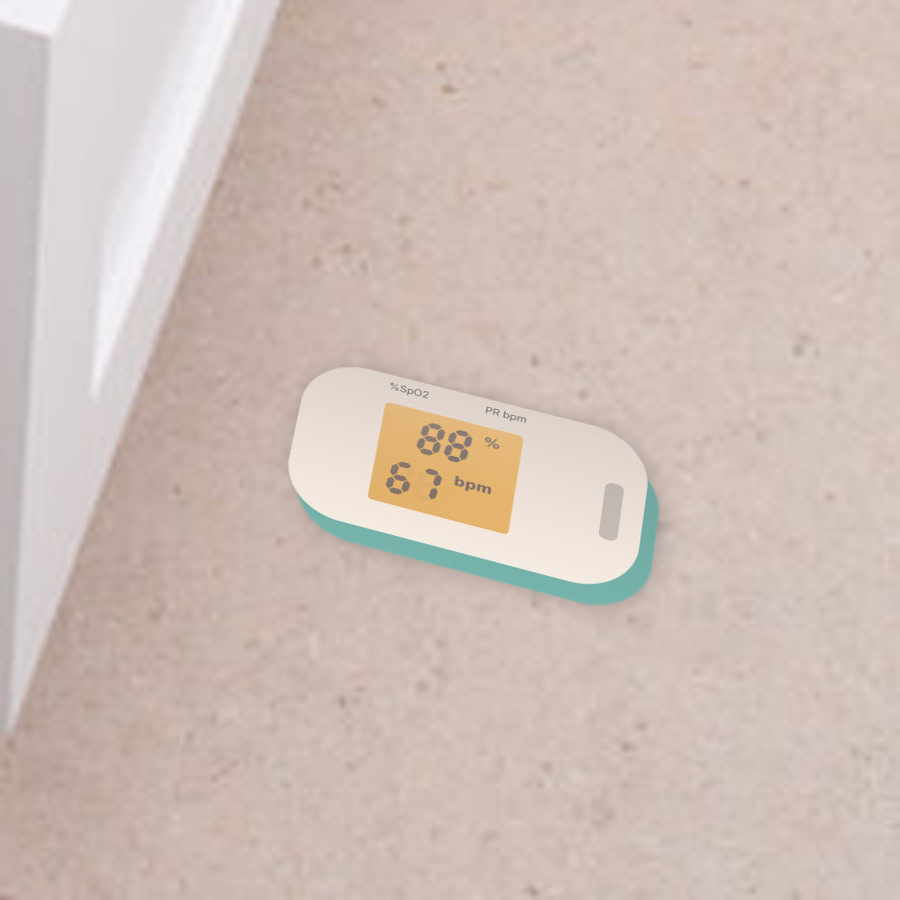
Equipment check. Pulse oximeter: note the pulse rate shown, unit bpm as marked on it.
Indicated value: 67 bpm
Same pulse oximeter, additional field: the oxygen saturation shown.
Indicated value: 88 %
